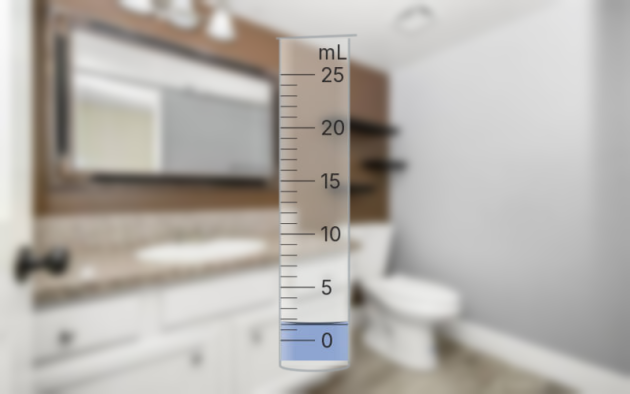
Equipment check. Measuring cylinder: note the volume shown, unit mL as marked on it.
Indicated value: 1.5 mL
